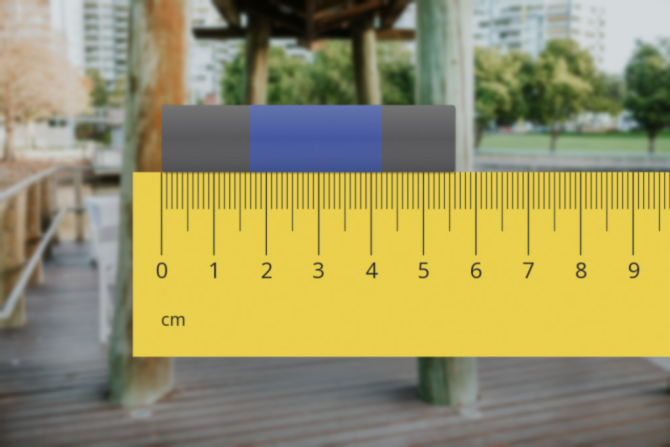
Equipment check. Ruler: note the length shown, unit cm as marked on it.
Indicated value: 5.6 cm
